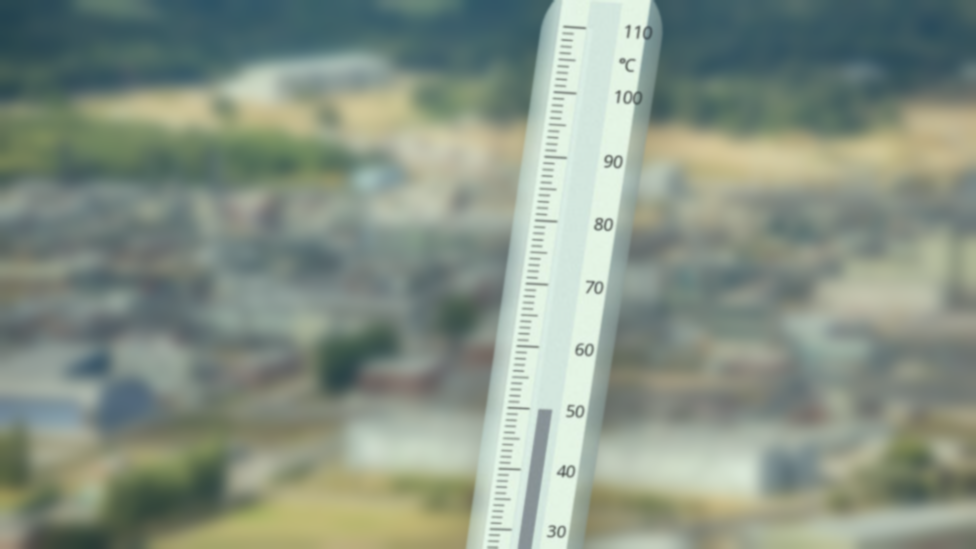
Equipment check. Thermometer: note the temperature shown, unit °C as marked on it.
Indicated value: 50 °C
